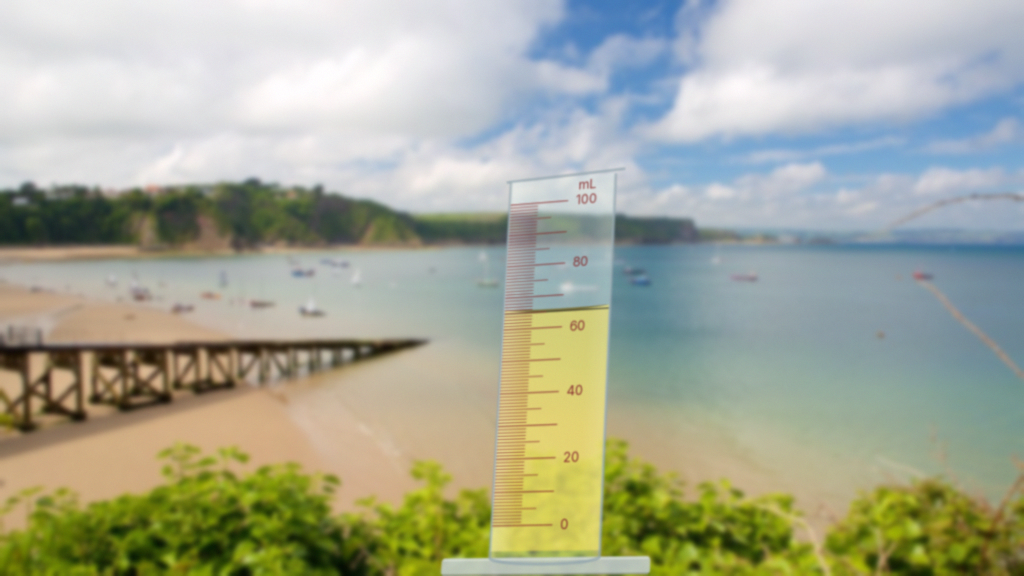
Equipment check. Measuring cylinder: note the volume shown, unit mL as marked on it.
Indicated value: 65 mL
